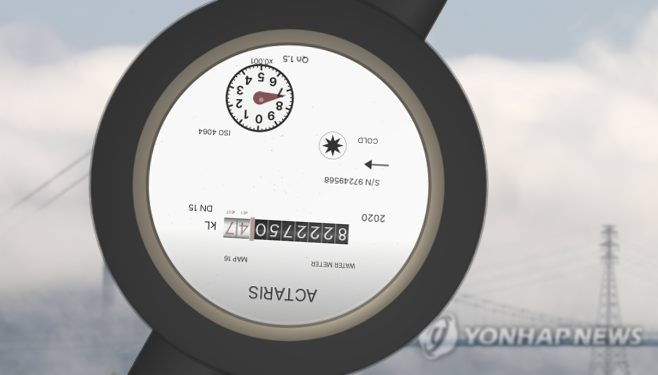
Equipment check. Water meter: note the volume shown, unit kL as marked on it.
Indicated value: 8222750.477 kL
